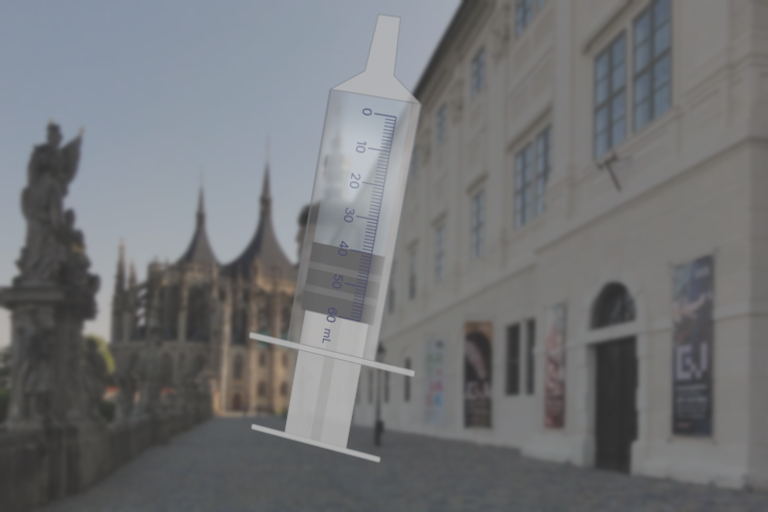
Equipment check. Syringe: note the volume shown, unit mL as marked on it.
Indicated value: 40 mL
